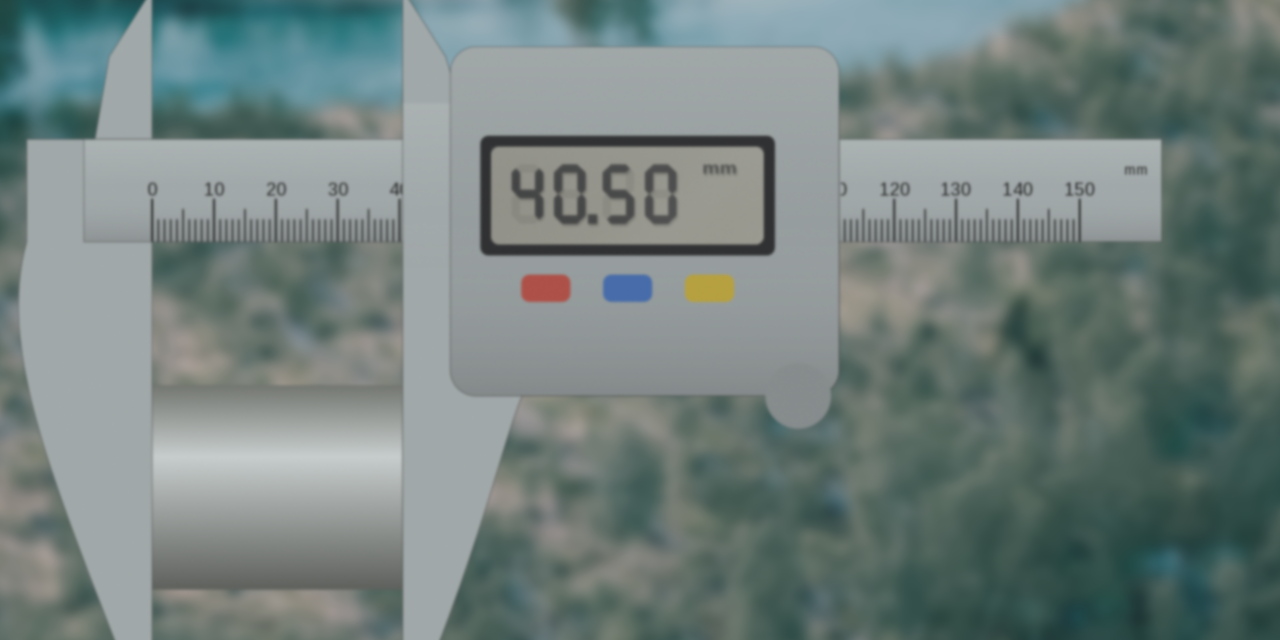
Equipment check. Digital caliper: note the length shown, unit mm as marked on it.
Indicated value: 40.50 mm
